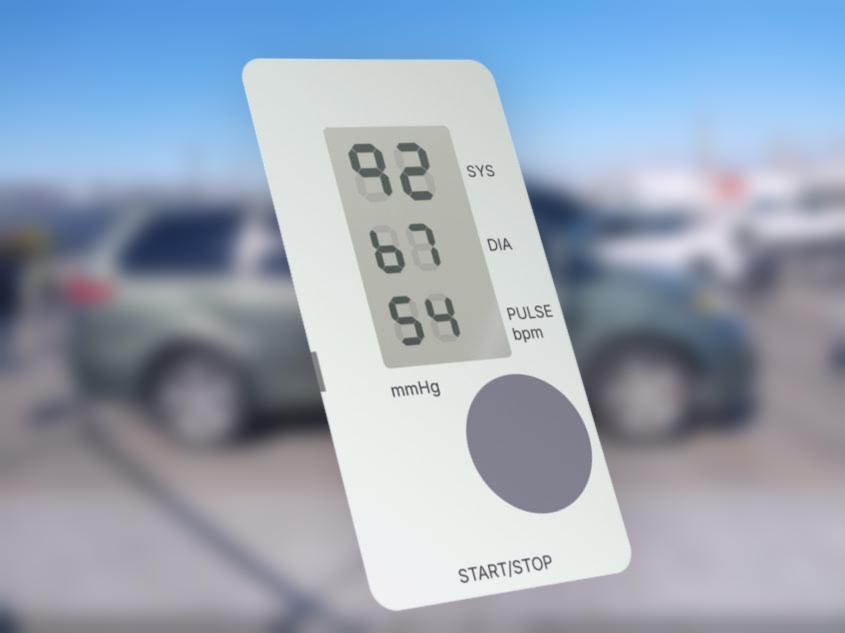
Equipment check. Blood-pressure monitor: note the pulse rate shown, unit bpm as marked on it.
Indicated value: 54 bpm
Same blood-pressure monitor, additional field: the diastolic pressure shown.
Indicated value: 67 mmHg
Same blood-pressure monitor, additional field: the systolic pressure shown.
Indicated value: 92 mmHg
